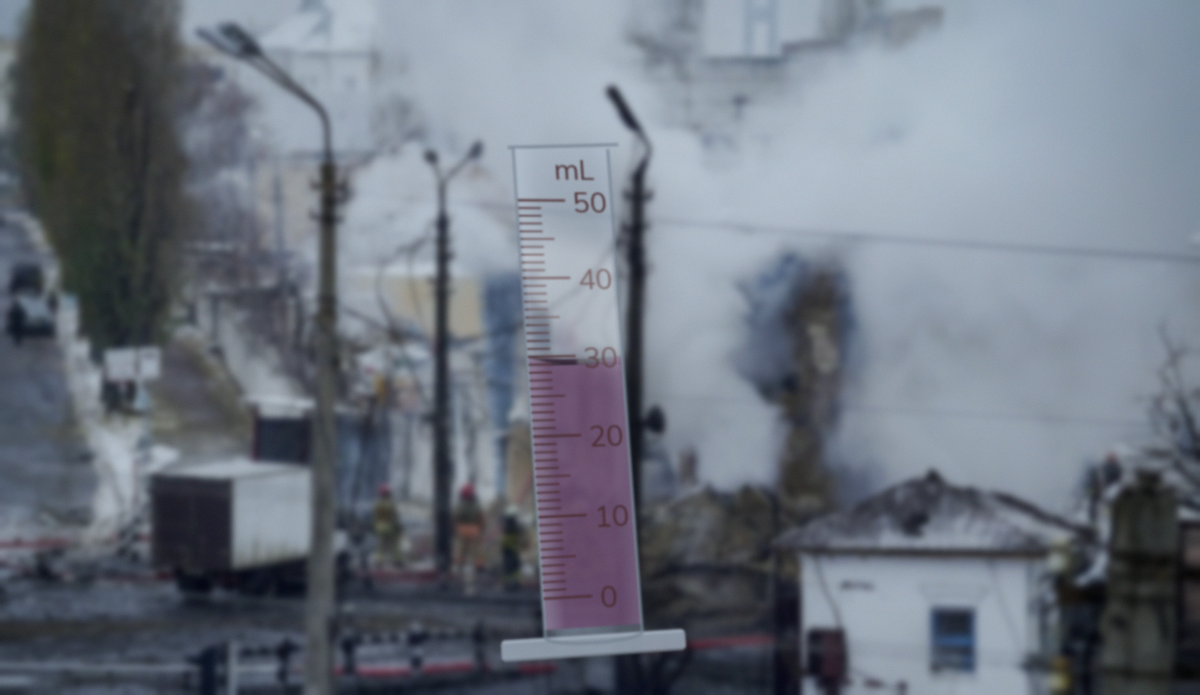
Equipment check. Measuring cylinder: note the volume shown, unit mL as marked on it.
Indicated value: 29 mL
